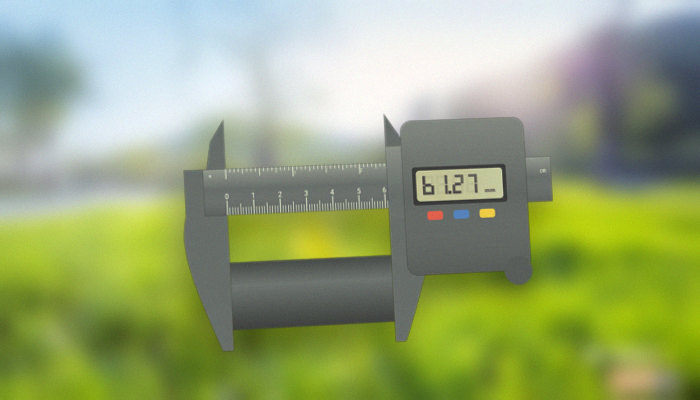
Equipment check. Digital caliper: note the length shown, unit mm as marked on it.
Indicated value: 61.27 mm
